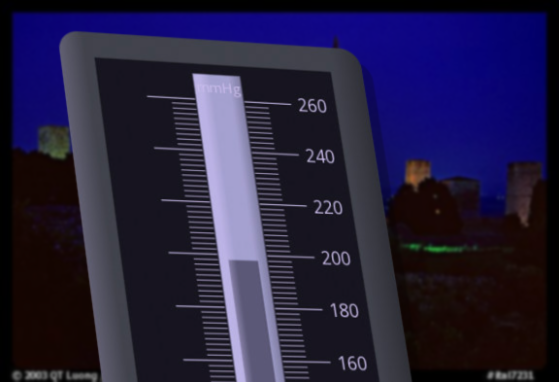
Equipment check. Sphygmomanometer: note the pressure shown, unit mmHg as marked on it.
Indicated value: 198 mmHg
